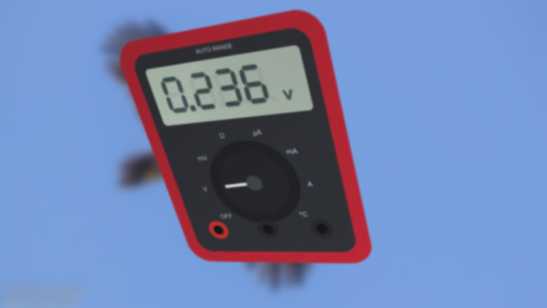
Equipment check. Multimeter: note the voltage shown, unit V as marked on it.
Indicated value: 0.236 V
